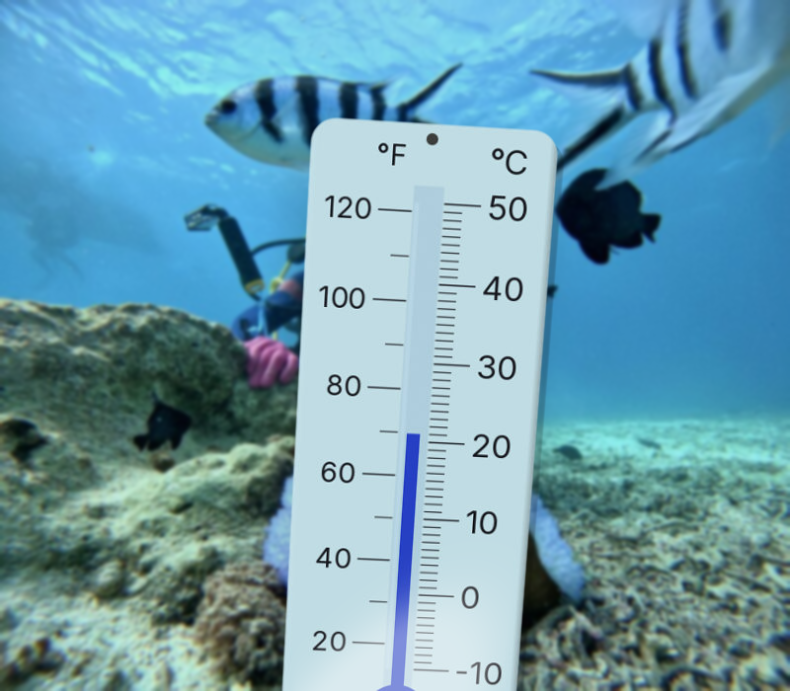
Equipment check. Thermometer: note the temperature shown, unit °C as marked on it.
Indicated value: 21 °C
